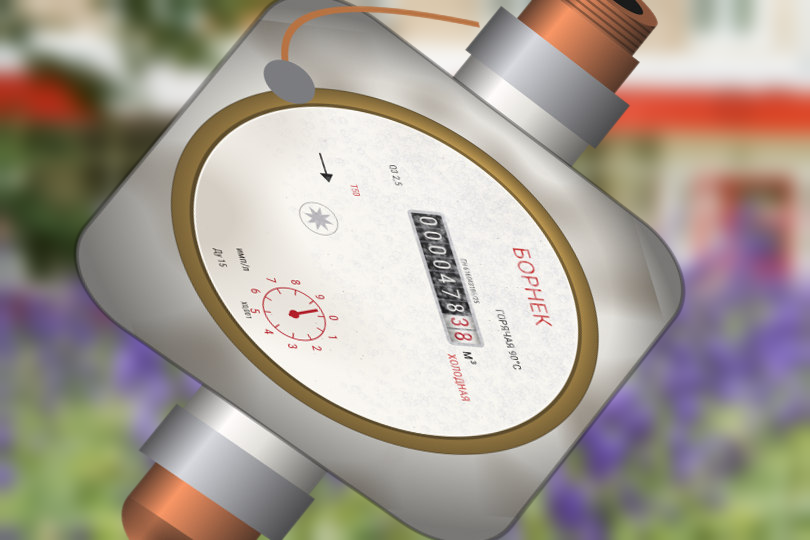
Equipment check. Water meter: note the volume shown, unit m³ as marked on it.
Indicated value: 478.379 m³
